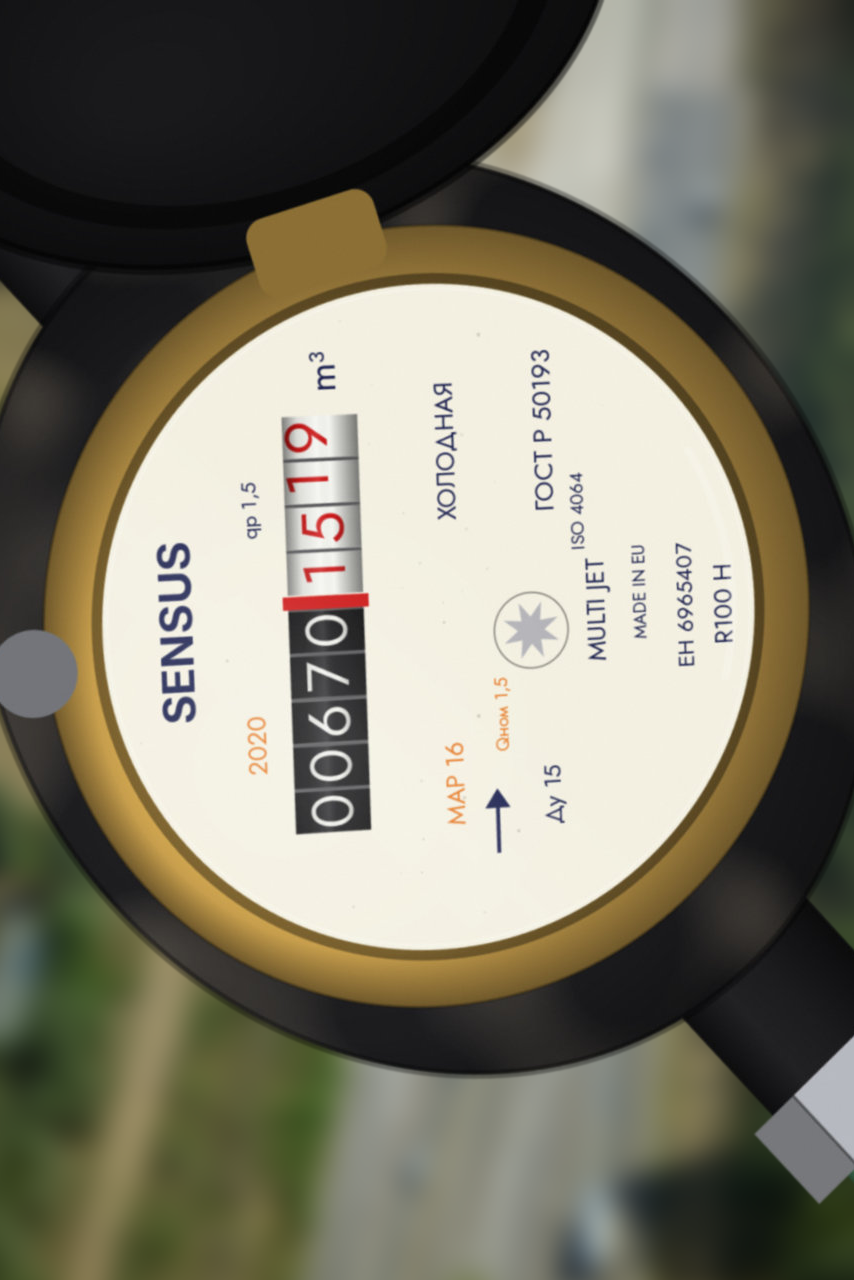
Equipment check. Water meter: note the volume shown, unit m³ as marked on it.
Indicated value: 670.1519 m³
